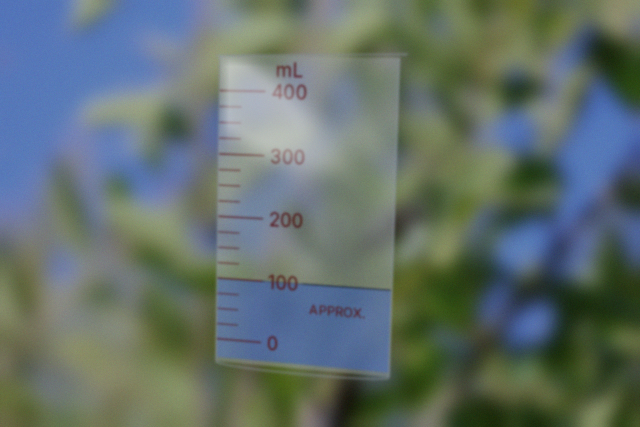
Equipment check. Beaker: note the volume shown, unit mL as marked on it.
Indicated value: 100 mL
